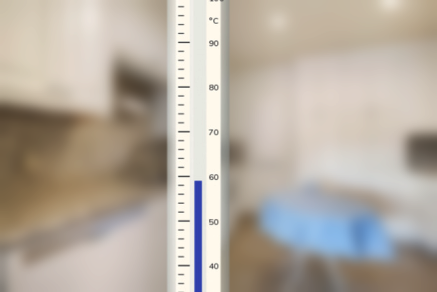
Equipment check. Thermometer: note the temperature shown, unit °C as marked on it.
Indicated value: 59 °C
